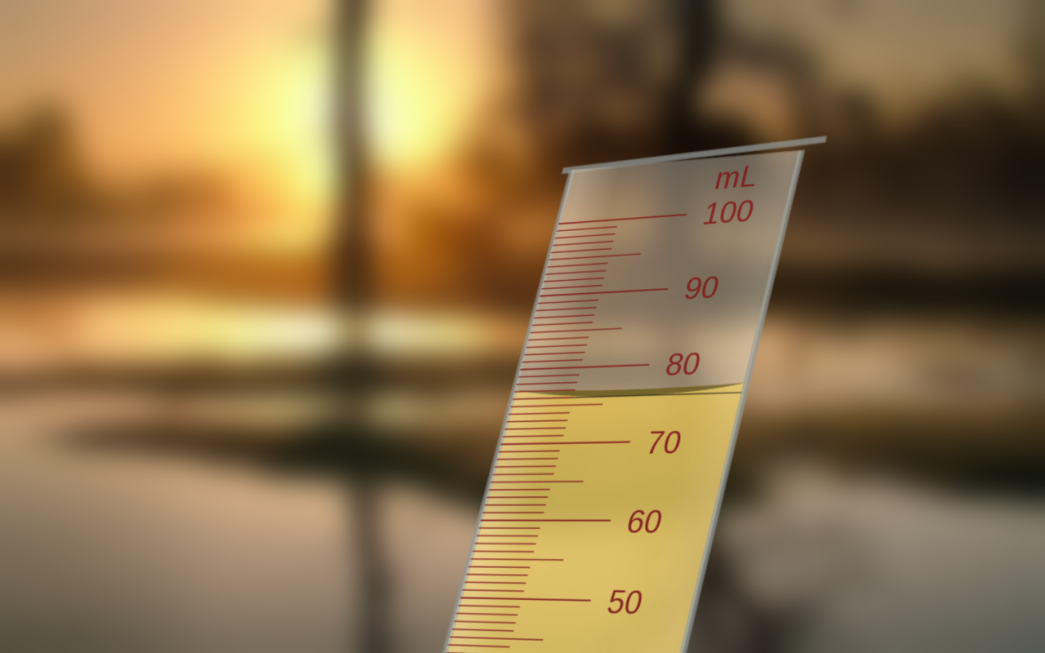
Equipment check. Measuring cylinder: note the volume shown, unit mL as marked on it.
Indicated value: 76 mL
